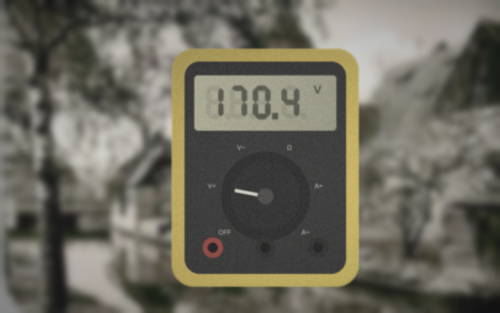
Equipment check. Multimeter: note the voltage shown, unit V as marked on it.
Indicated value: 170.4 V
